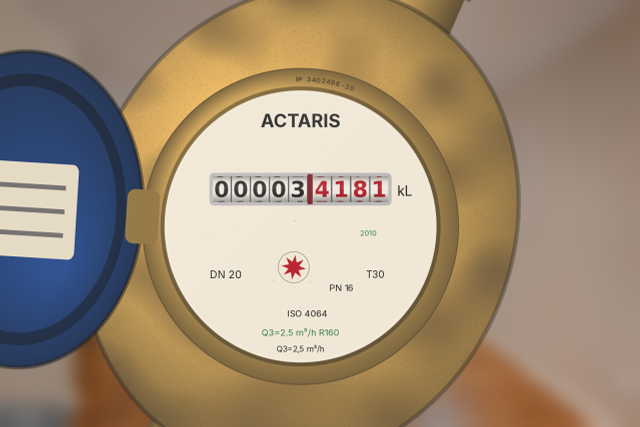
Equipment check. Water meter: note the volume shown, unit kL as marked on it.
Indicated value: 3.4181 kL
